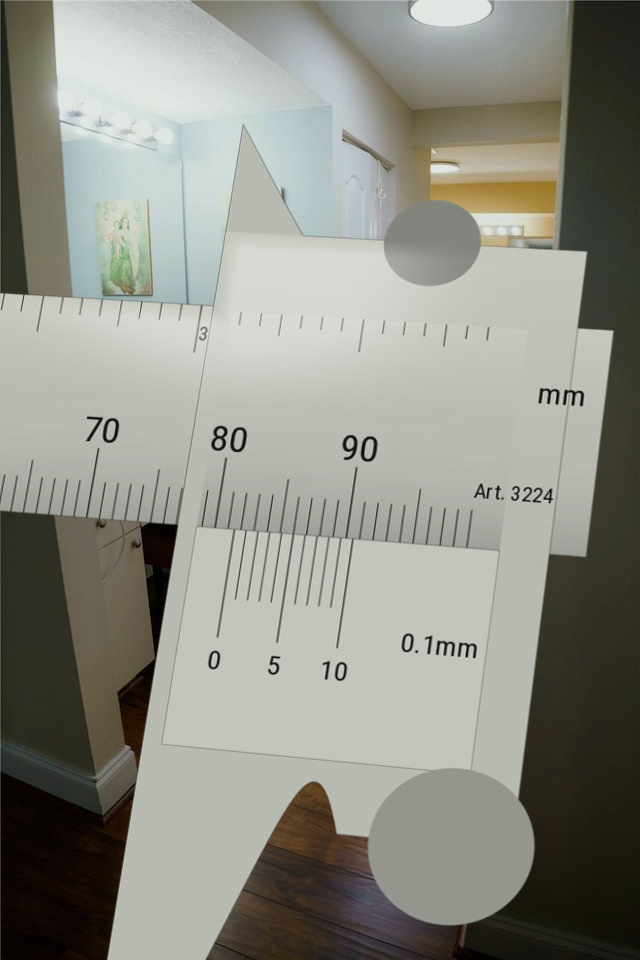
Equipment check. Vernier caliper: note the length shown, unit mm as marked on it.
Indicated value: 81.5 mm
